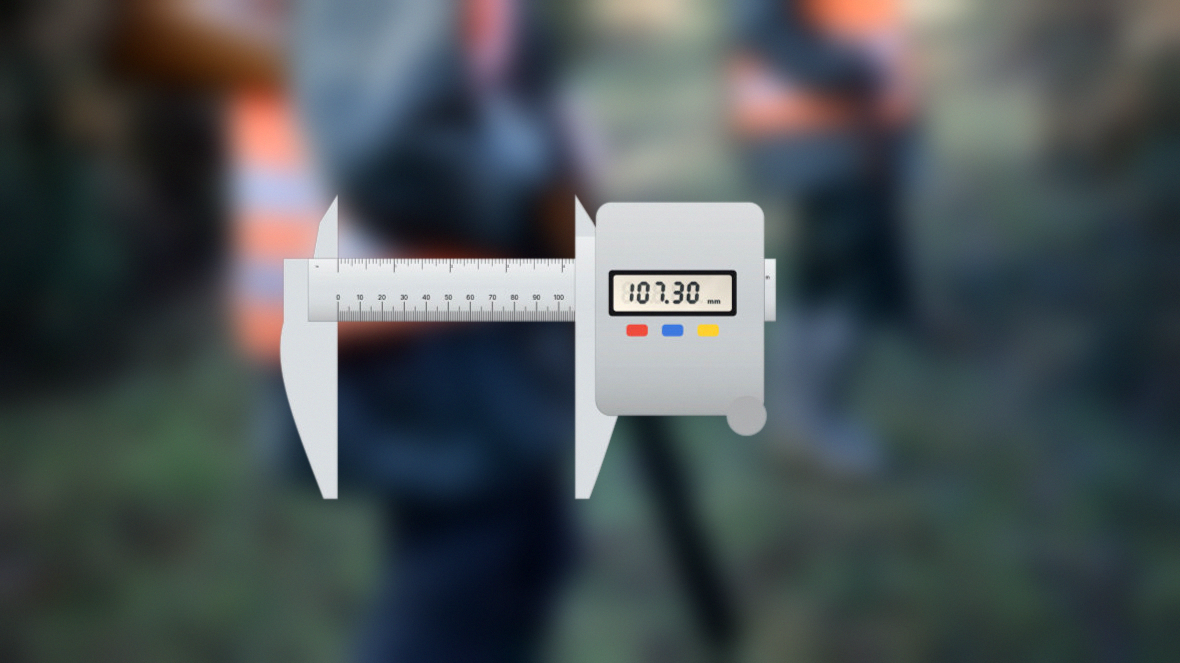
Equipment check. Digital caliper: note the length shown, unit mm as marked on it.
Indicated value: 107.30 mm
